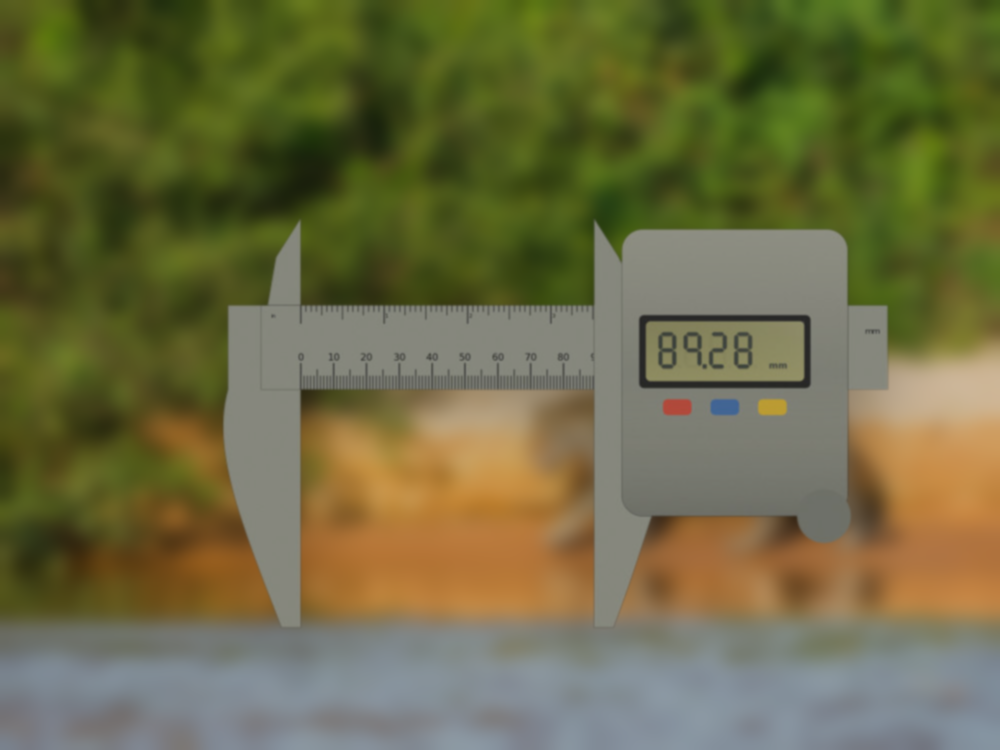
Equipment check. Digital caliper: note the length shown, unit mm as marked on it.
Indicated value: 89.28 mm
